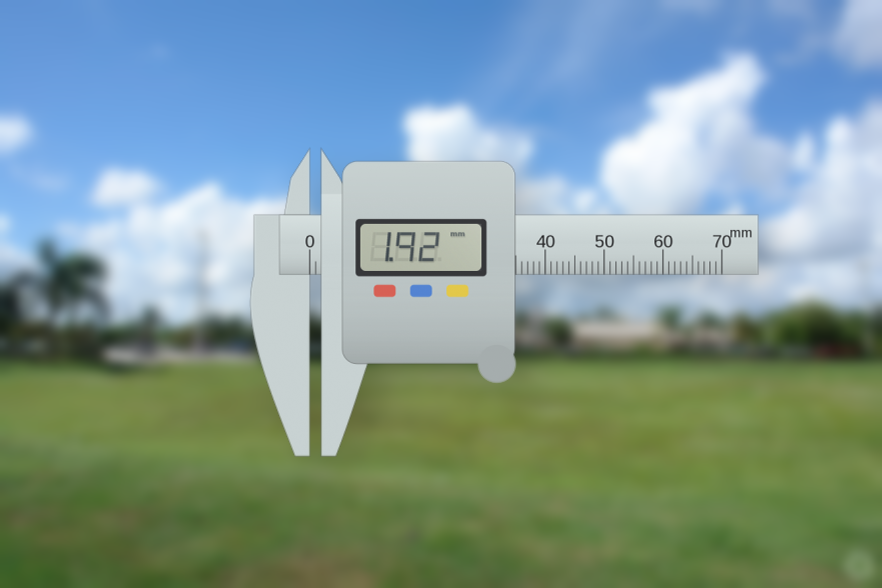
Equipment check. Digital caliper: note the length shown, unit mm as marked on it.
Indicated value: 1.92 mm
